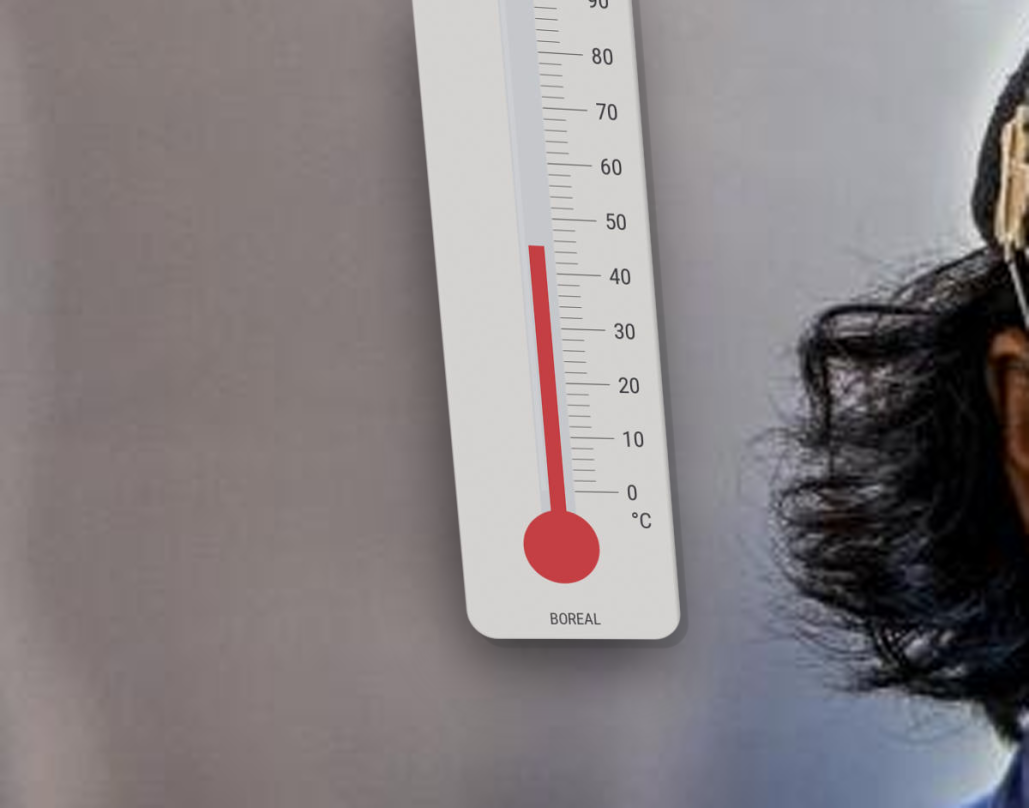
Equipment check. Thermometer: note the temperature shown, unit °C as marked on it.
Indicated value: 45 °C
